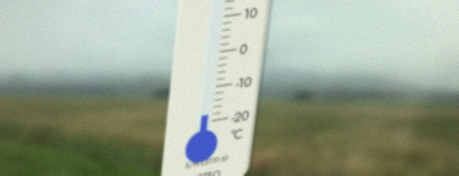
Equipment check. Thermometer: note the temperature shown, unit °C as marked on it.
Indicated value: -18 °C
